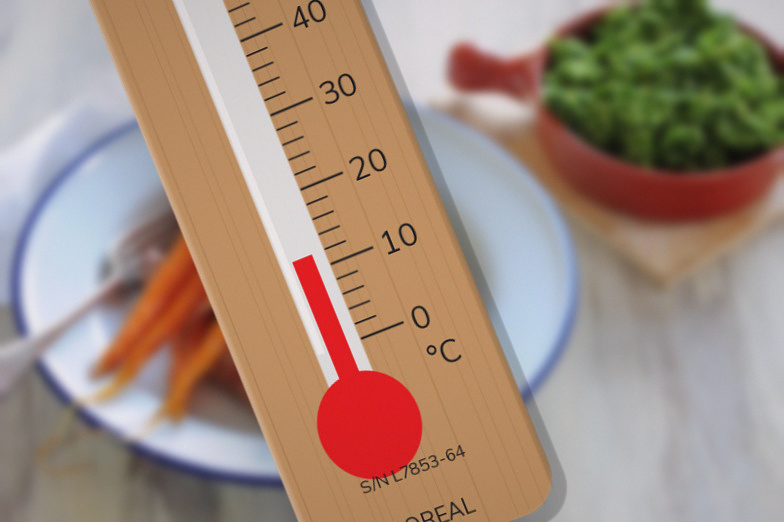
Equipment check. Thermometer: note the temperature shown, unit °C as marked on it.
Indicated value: 12 °C
